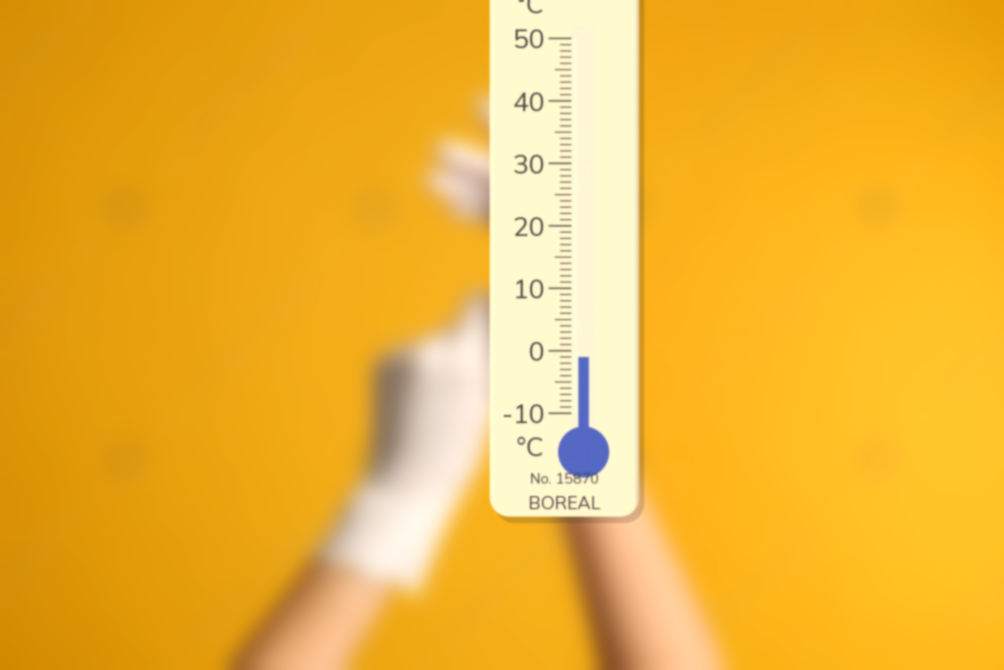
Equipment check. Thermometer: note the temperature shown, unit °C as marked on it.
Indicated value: -1 °C
